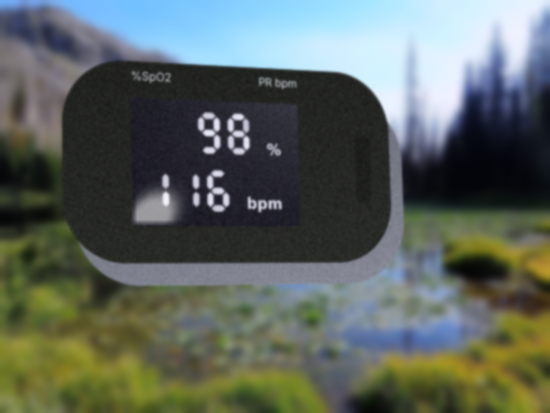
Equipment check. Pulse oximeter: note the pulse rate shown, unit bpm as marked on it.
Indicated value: 116 bpm
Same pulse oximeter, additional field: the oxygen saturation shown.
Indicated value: 98 %
